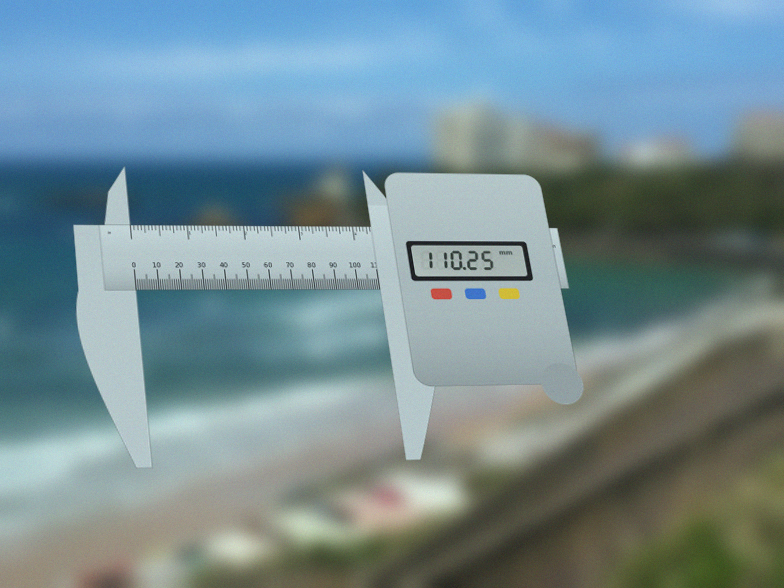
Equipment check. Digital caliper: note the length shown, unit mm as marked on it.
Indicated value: 110.25 mm
